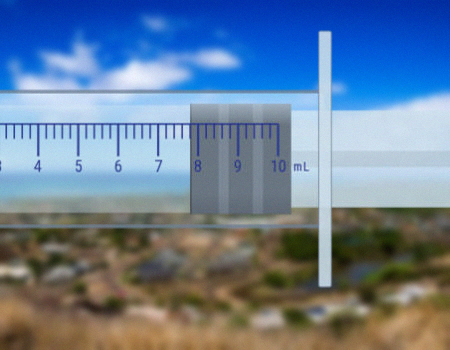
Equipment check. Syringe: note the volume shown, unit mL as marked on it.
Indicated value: 7.8 mL
